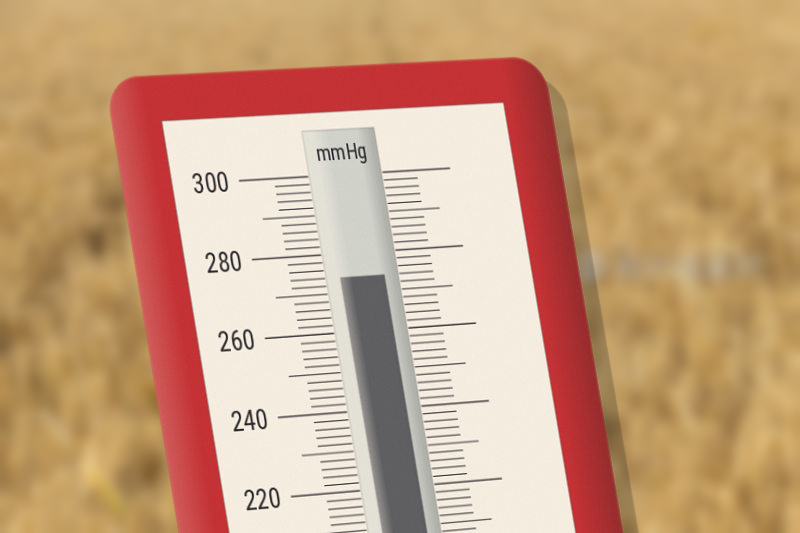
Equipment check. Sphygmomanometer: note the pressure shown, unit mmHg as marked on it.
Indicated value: 274 mmHg
